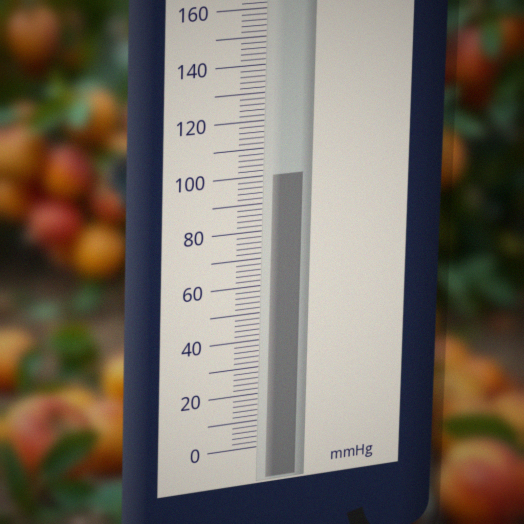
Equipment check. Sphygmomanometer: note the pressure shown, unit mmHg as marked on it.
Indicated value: 100 mmHg
